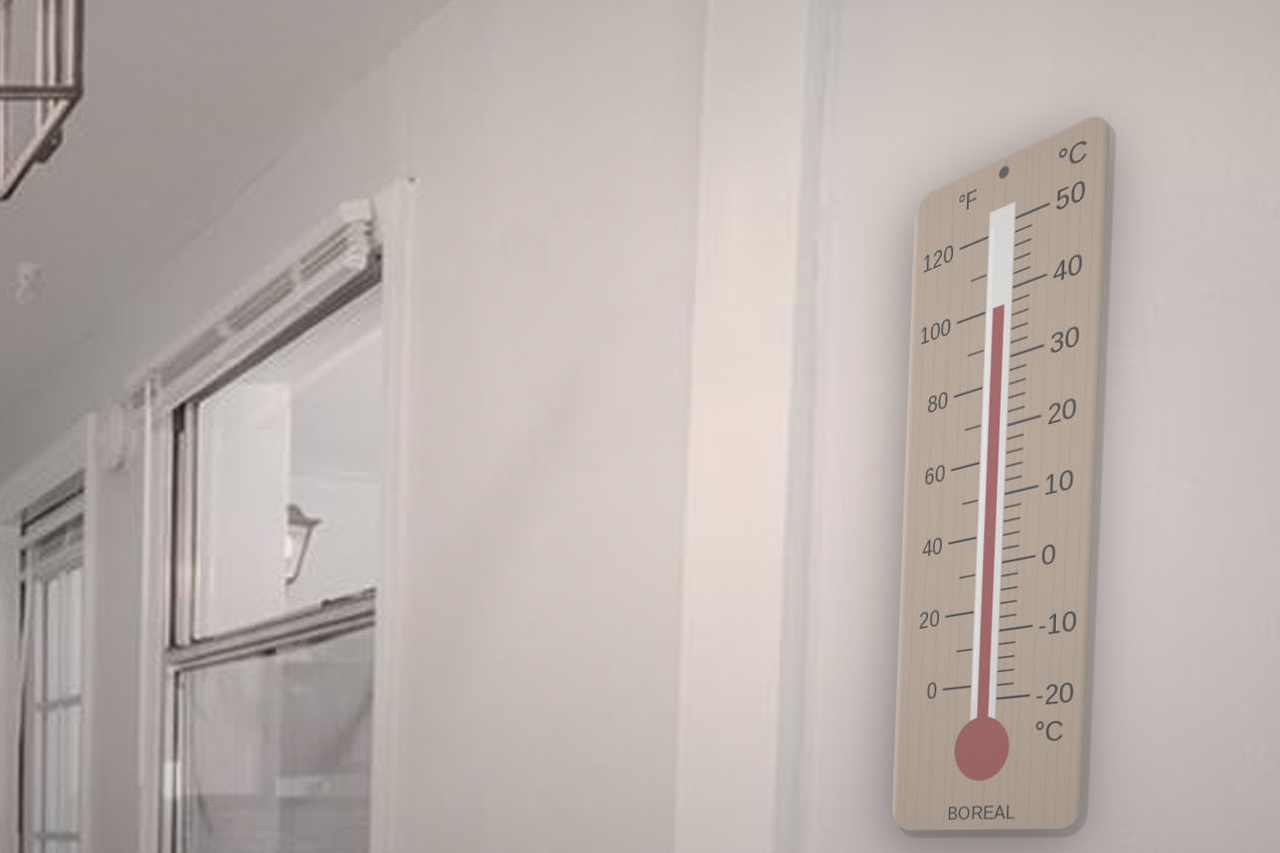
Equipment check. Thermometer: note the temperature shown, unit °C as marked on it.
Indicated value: 38 °C
